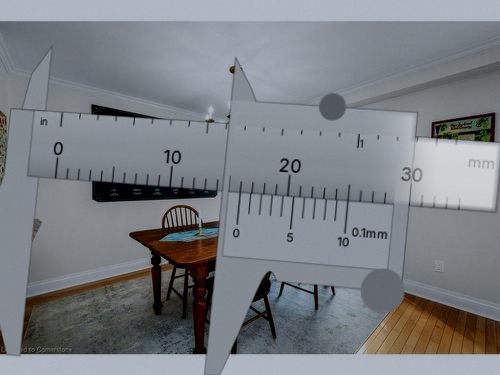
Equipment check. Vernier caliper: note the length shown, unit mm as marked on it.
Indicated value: 16.0 mm
